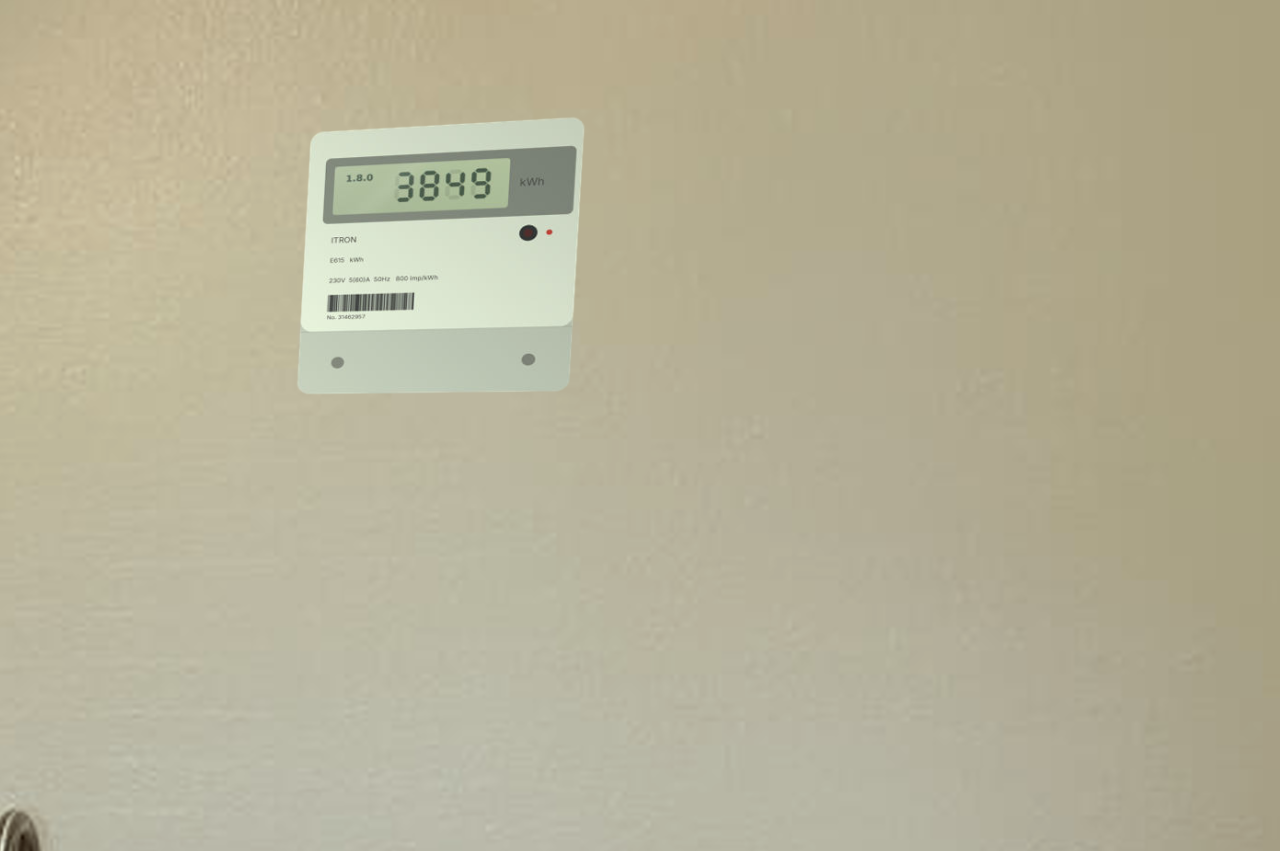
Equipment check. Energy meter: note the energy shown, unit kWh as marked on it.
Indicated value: 3849 kWh
